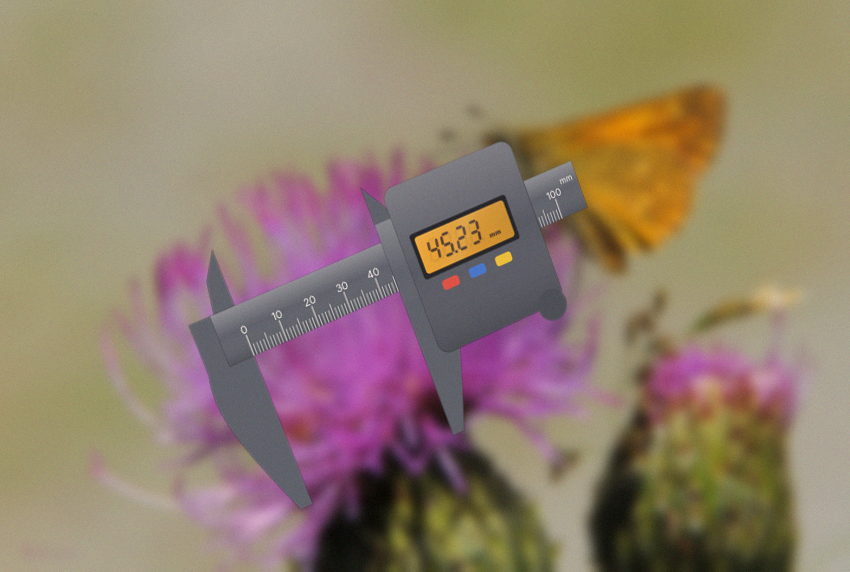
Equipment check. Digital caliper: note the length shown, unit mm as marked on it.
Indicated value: 45.23 mm
